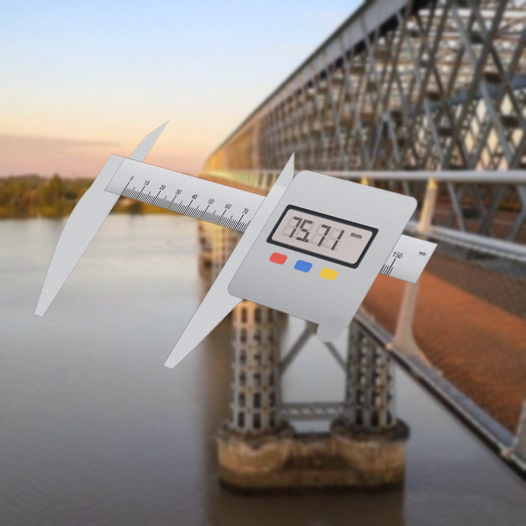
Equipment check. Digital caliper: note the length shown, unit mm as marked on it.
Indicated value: 75.71 mm
